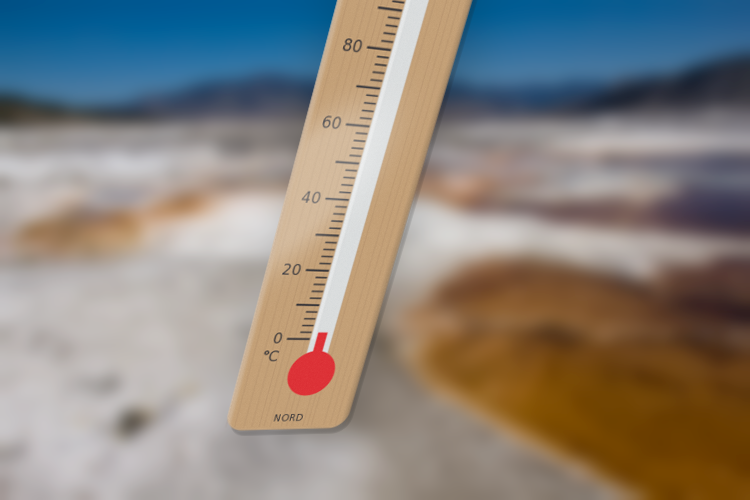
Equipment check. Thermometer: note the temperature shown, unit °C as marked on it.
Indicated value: 2 °C
